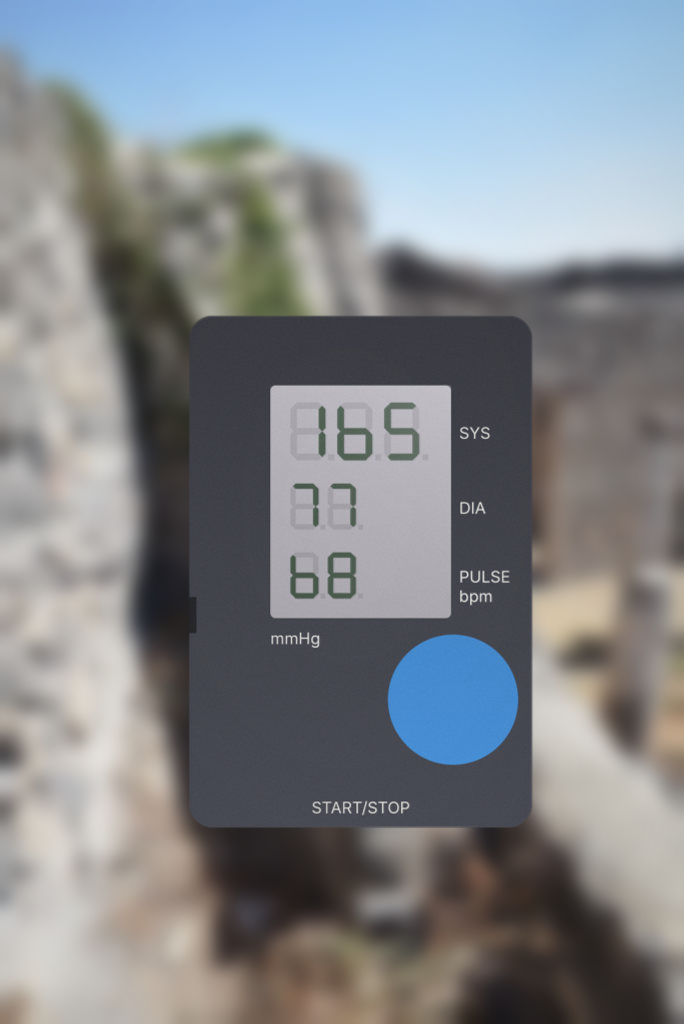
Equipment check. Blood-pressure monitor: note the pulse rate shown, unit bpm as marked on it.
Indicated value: 68 bpm
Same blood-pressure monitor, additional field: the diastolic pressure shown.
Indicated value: 77 mmHg
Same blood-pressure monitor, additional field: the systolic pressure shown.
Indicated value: 165 mmHg
